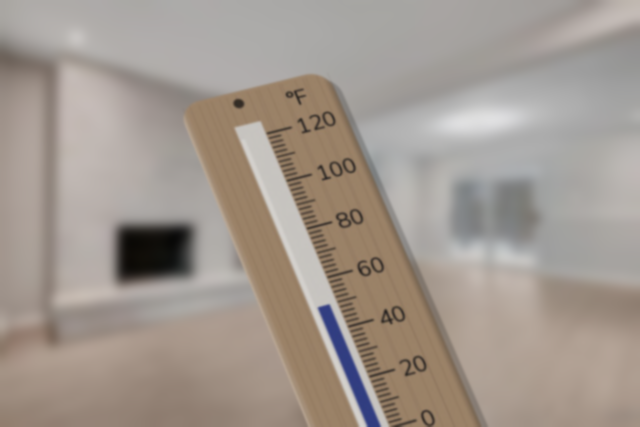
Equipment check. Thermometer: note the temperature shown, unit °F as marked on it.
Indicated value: 50 °F
